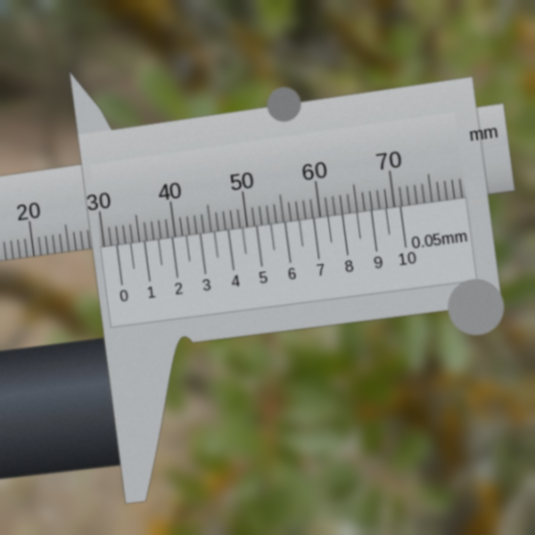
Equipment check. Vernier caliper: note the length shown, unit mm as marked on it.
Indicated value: 31.8 mm
